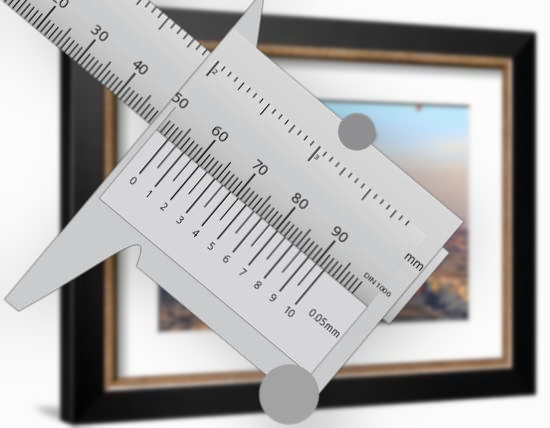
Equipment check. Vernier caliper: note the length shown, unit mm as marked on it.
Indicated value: 53.0 mm
